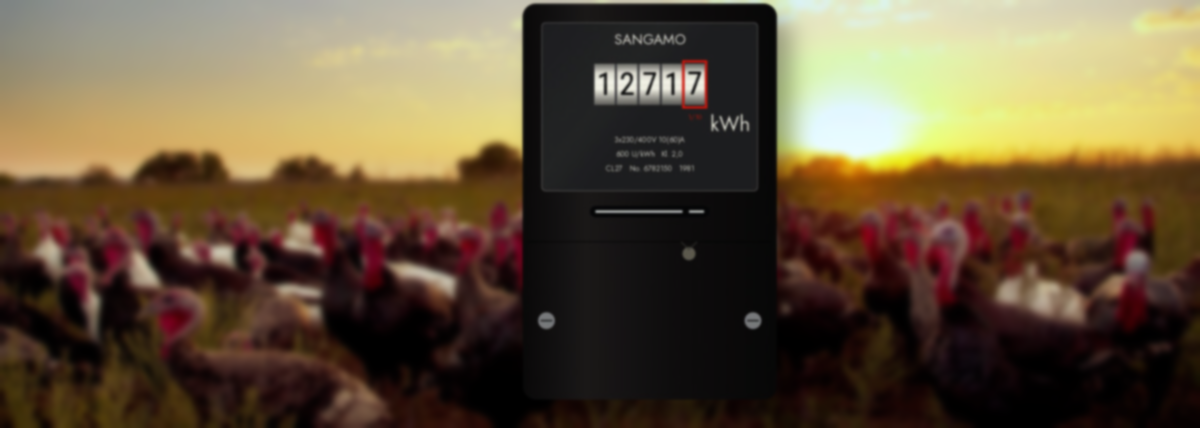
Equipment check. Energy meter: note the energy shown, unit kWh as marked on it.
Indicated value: 1271.7 kWh
